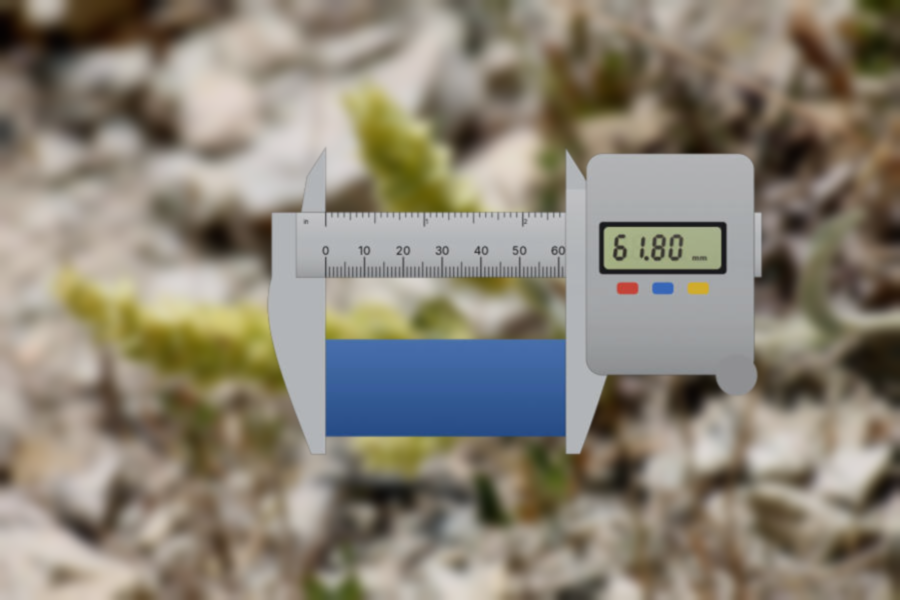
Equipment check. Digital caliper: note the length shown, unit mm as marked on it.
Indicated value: 61.80 mm
